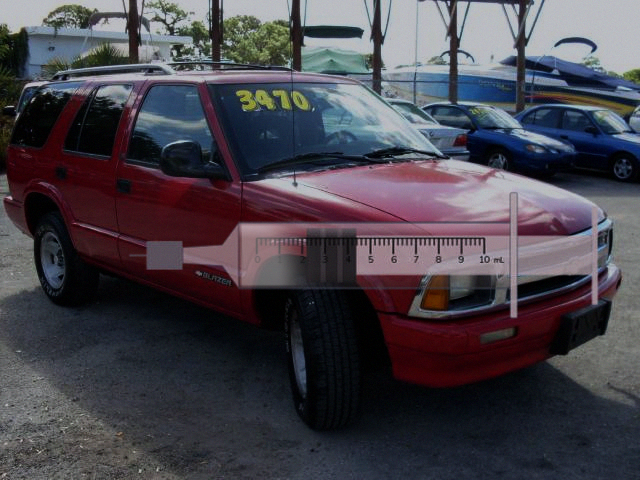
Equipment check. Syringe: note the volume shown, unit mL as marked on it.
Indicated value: 2.2 mL
